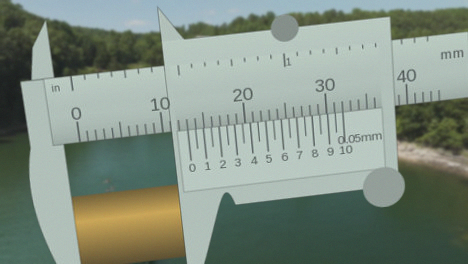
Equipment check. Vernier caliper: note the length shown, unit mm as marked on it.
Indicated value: 13.0 mm
